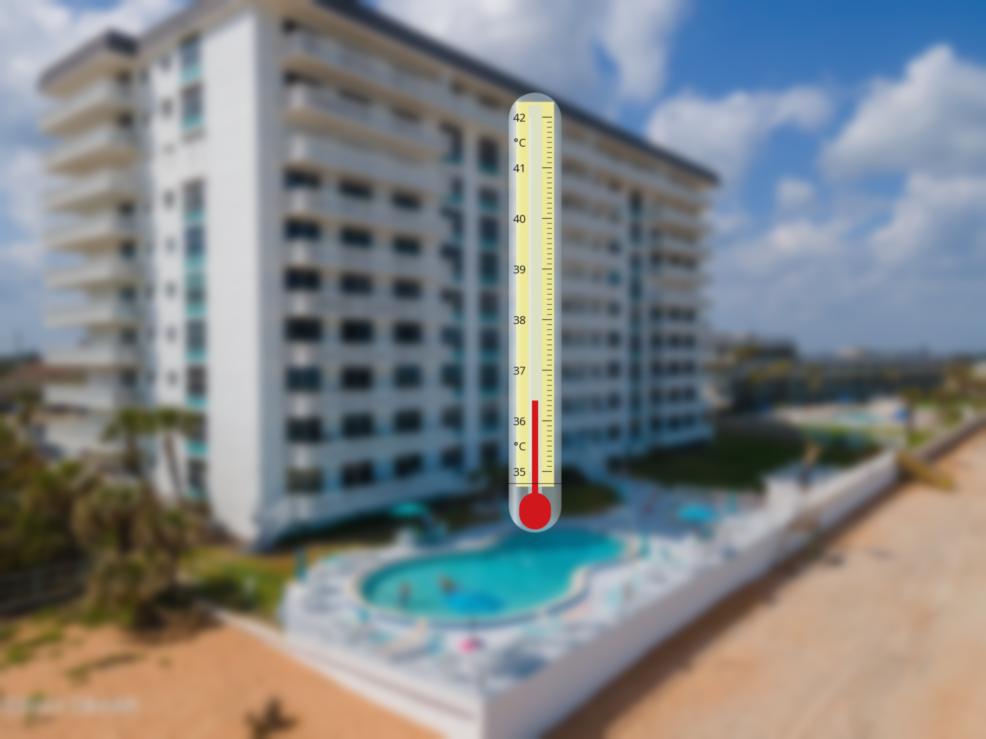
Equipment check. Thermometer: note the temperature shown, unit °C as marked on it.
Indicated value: 36.4 °C
